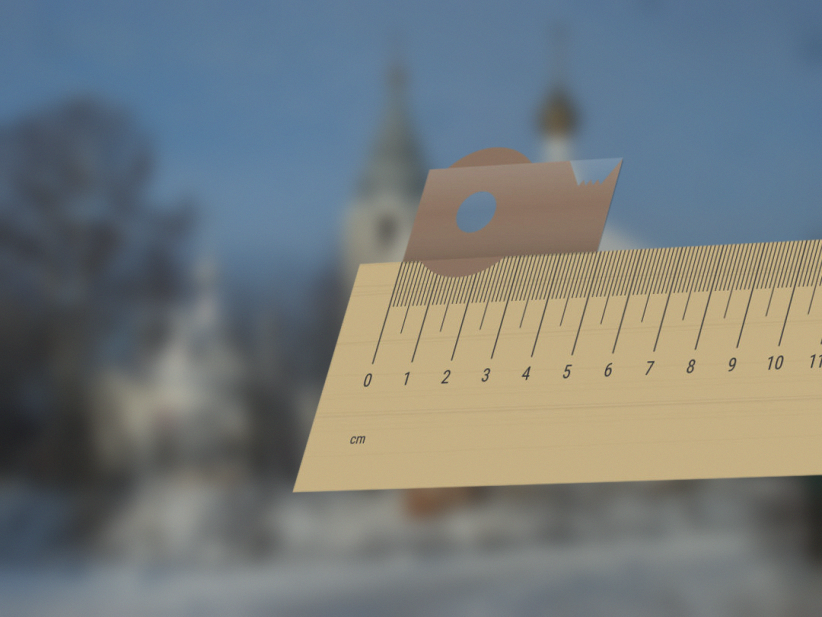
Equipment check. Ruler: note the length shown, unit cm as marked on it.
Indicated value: 4.9 cm
